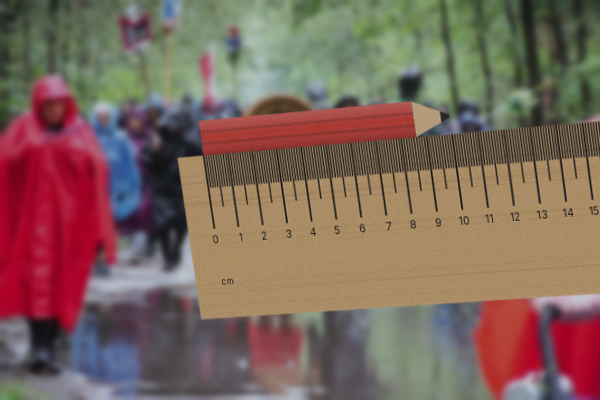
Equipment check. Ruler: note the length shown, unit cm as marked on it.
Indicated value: 10 cm
